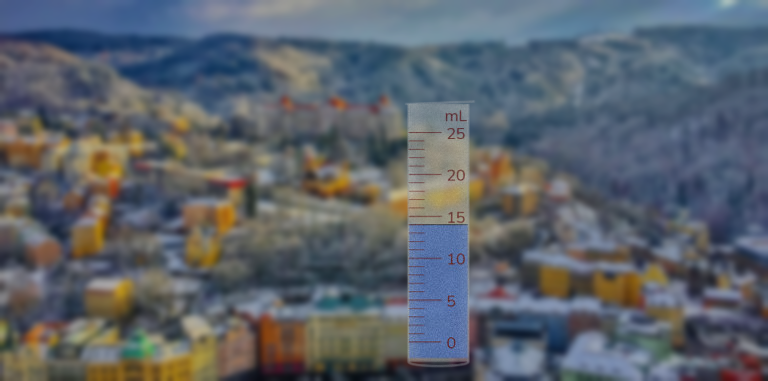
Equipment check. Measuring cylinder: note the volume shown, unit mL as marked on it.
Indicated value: 14 mL
